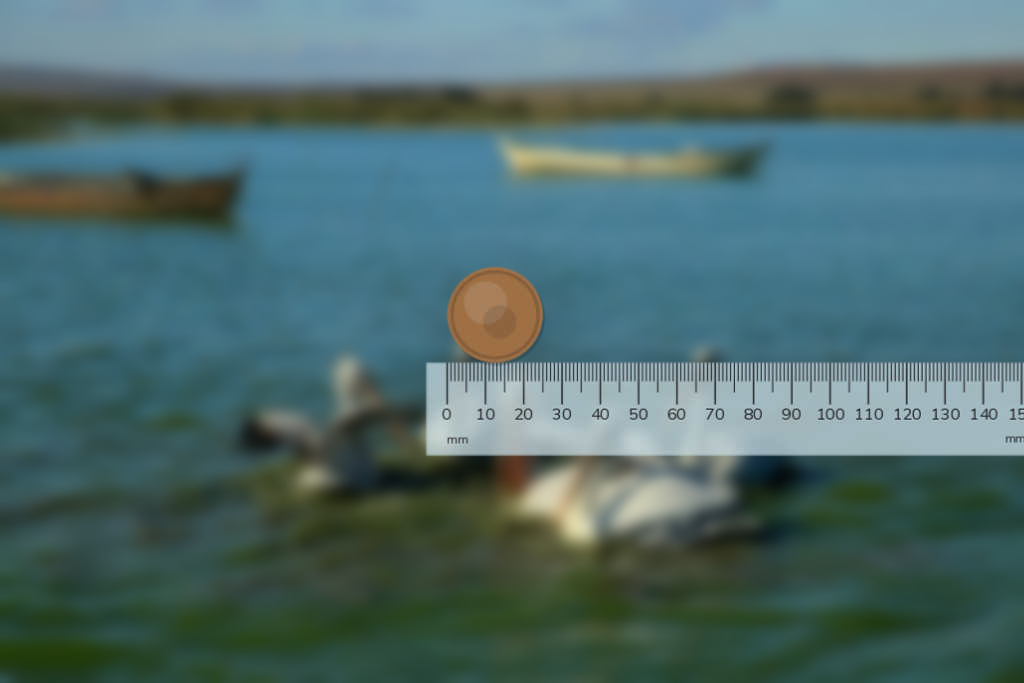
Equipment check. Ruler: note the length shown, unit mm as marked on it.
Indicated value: 25 mm
